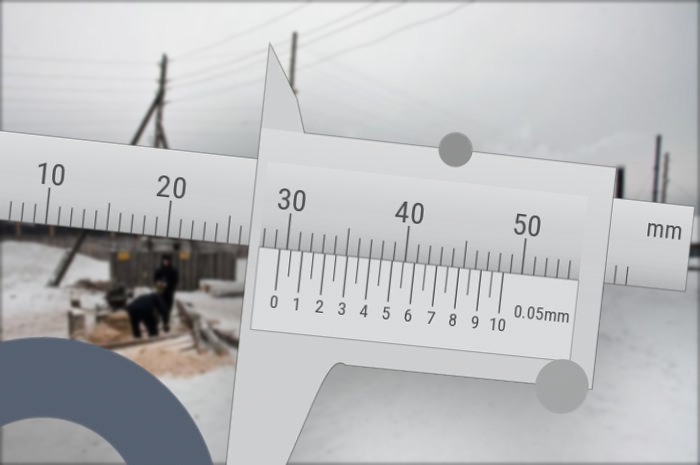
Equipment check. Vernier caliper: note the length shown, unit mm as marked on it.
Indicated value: 29.4 mm
